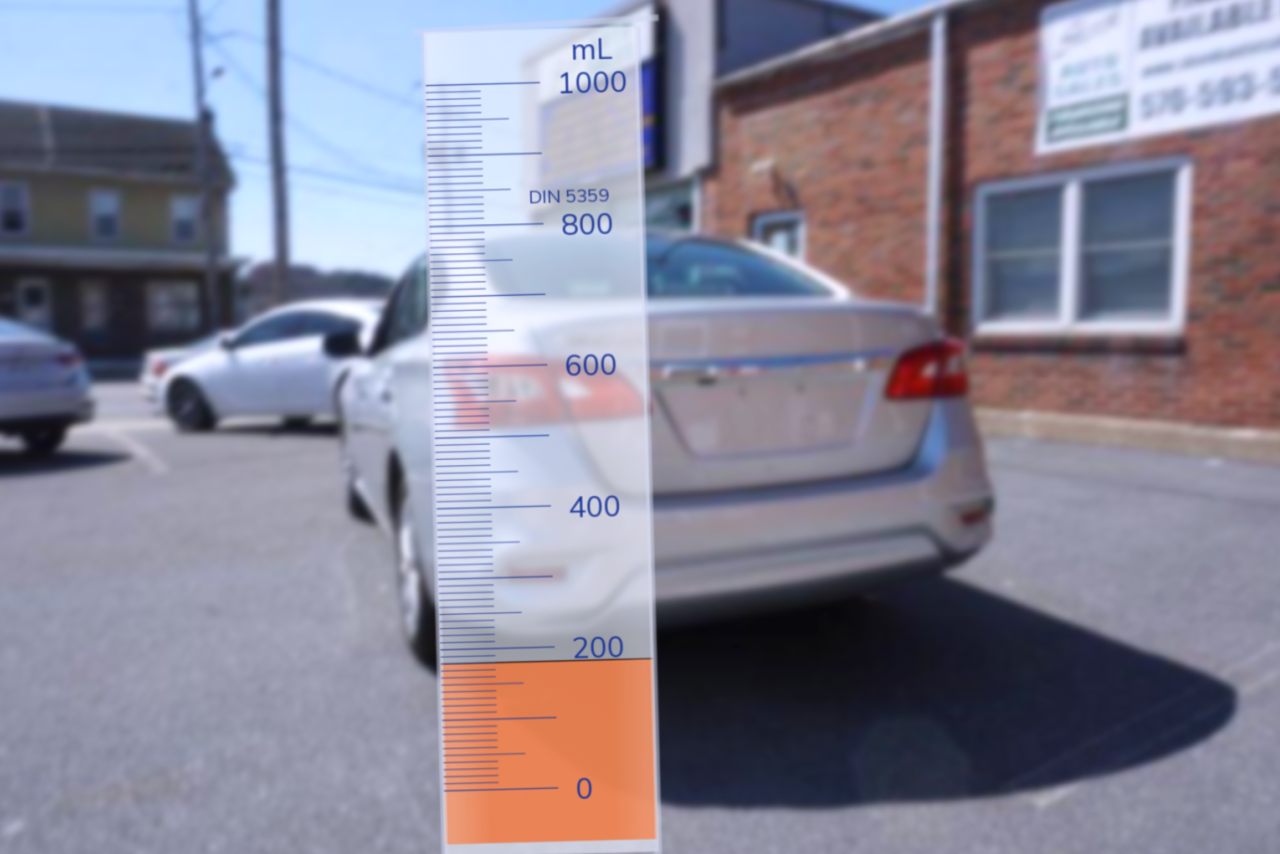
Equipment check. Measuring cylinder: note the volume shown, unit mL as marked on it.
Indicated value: 180 mL
